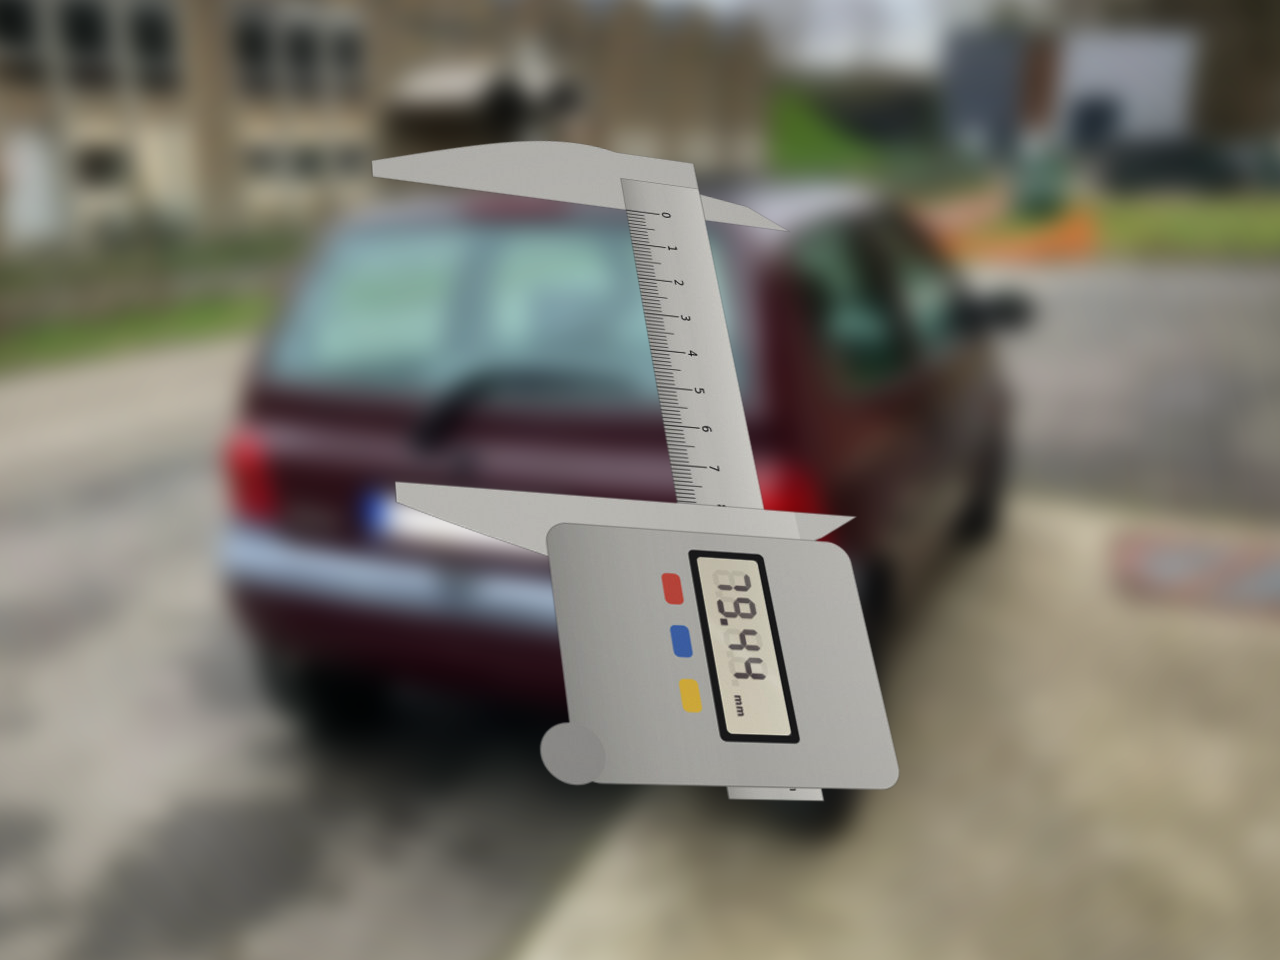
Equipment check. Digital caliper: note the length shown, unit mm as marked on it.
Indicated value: 79.44 mm
